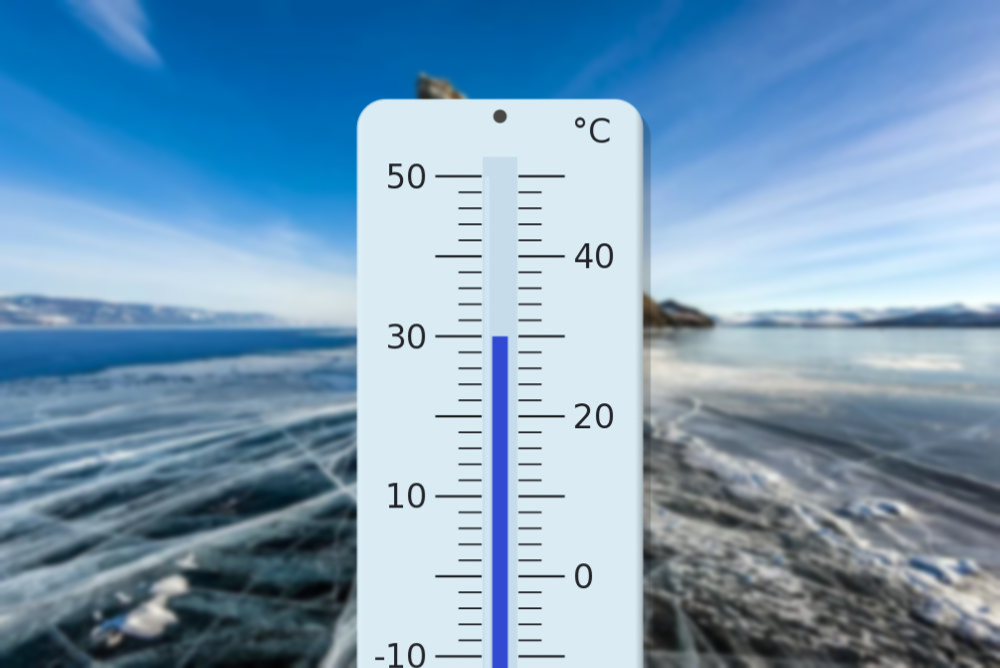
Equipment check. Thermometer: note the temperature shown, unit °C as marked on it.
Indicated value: 30 °C
